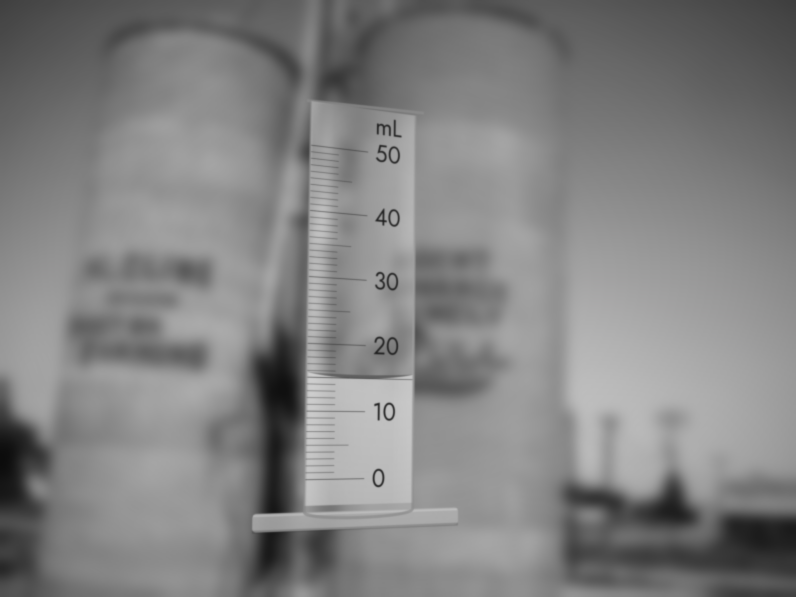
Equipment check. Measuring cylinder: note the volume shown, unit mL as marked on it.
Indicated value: 15 mL
